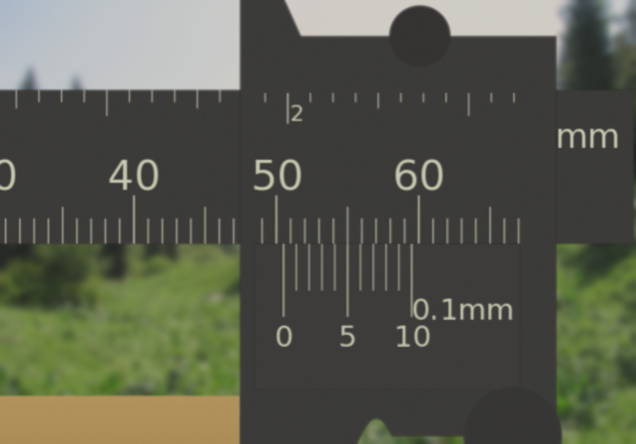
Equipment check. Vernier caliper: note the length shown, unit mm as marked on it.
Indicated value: 50.5 mm
